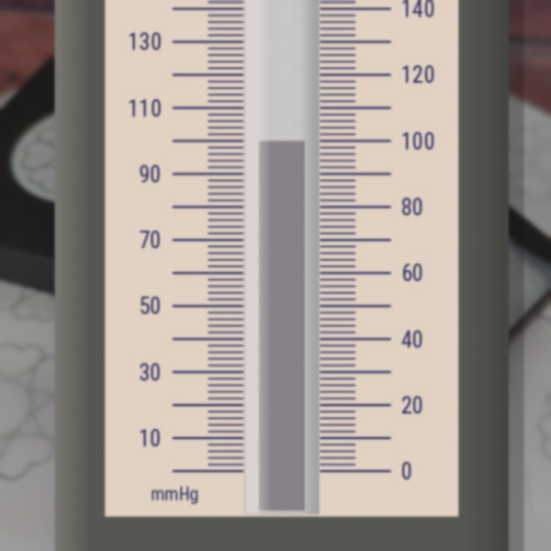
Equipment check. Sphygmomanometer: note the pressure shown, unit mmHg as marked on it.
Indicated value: 100 mmHg
